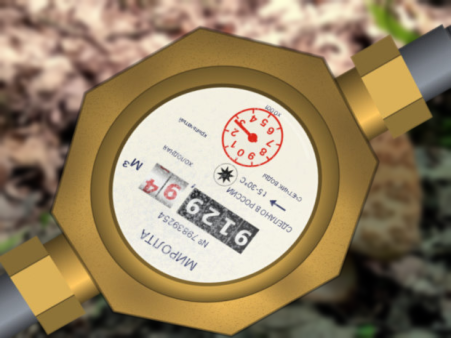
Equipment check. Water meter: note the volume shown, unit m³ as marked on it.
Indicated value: 9129.942 m³
